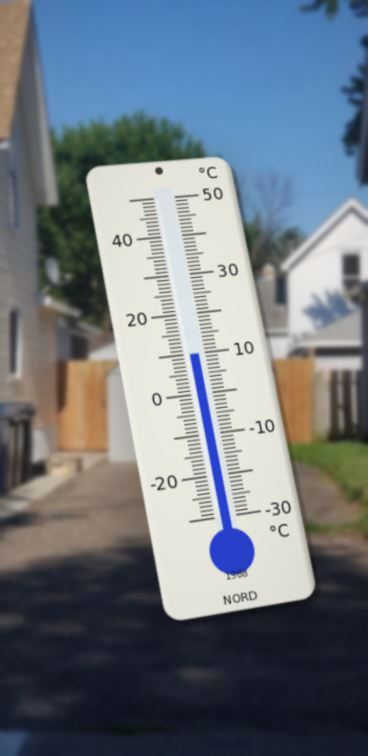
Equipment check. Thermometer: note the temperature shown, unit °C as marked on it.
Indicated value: 10 °C
